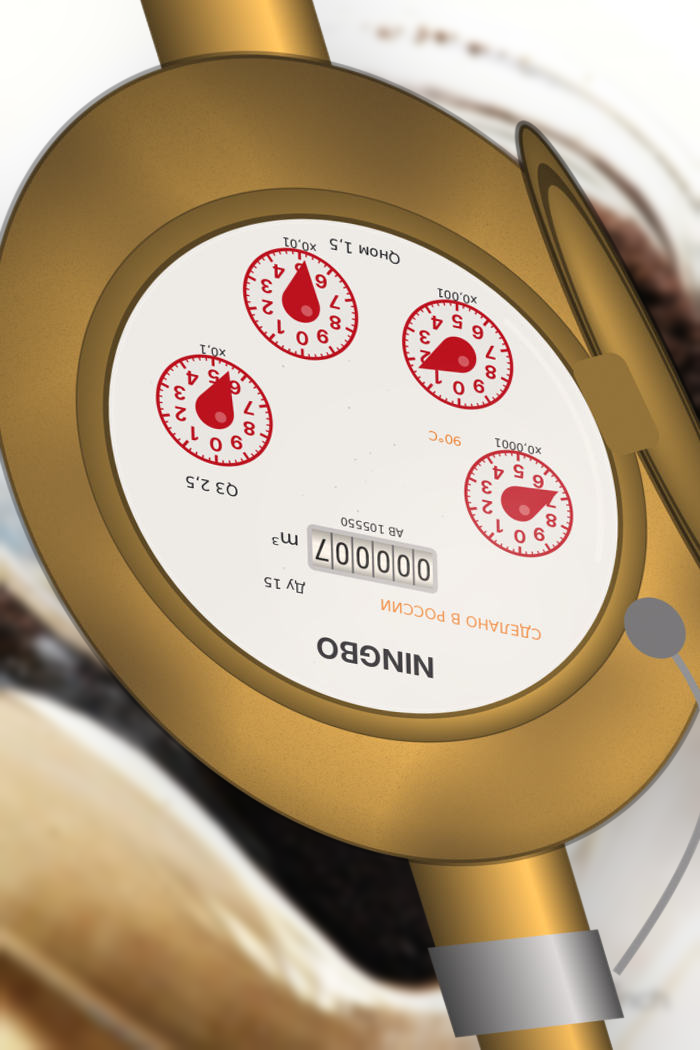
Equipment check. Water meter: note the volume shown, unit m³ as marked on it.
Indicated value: 7.5516 m³
